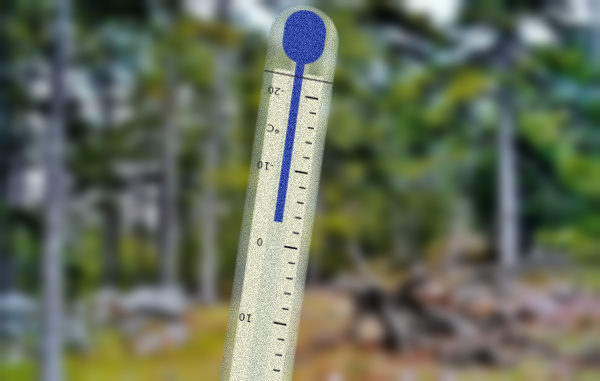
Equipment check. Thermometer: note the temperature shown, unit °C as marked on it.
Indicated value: -3 °C
